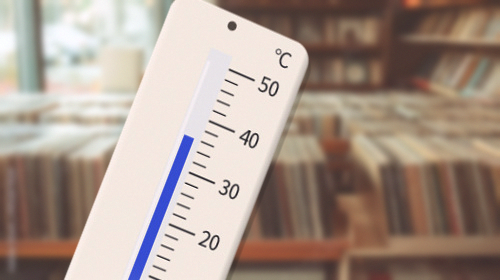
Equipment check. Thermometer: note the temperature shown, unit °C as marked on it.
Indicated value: 36 °C
